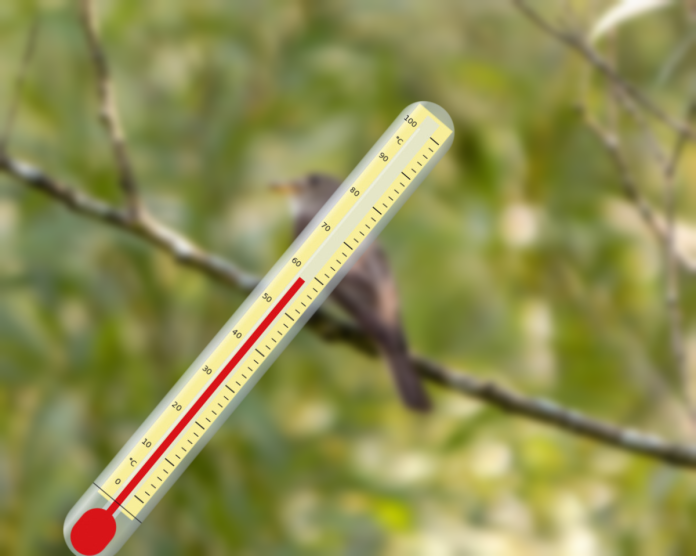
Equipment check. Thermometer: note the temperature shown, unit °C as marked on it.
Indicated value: 58 °C
